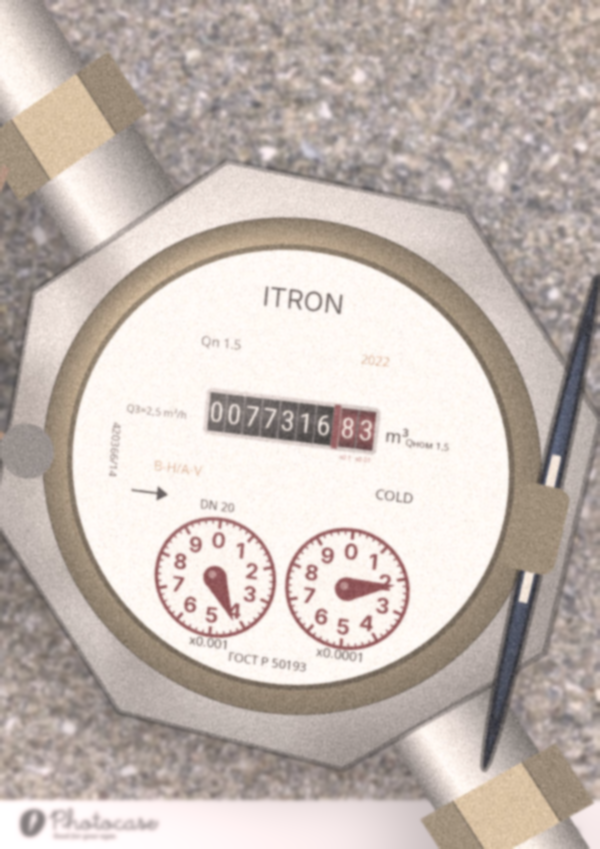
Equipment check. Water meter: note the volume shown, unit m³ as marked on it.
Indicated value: 77316.8342 m³
